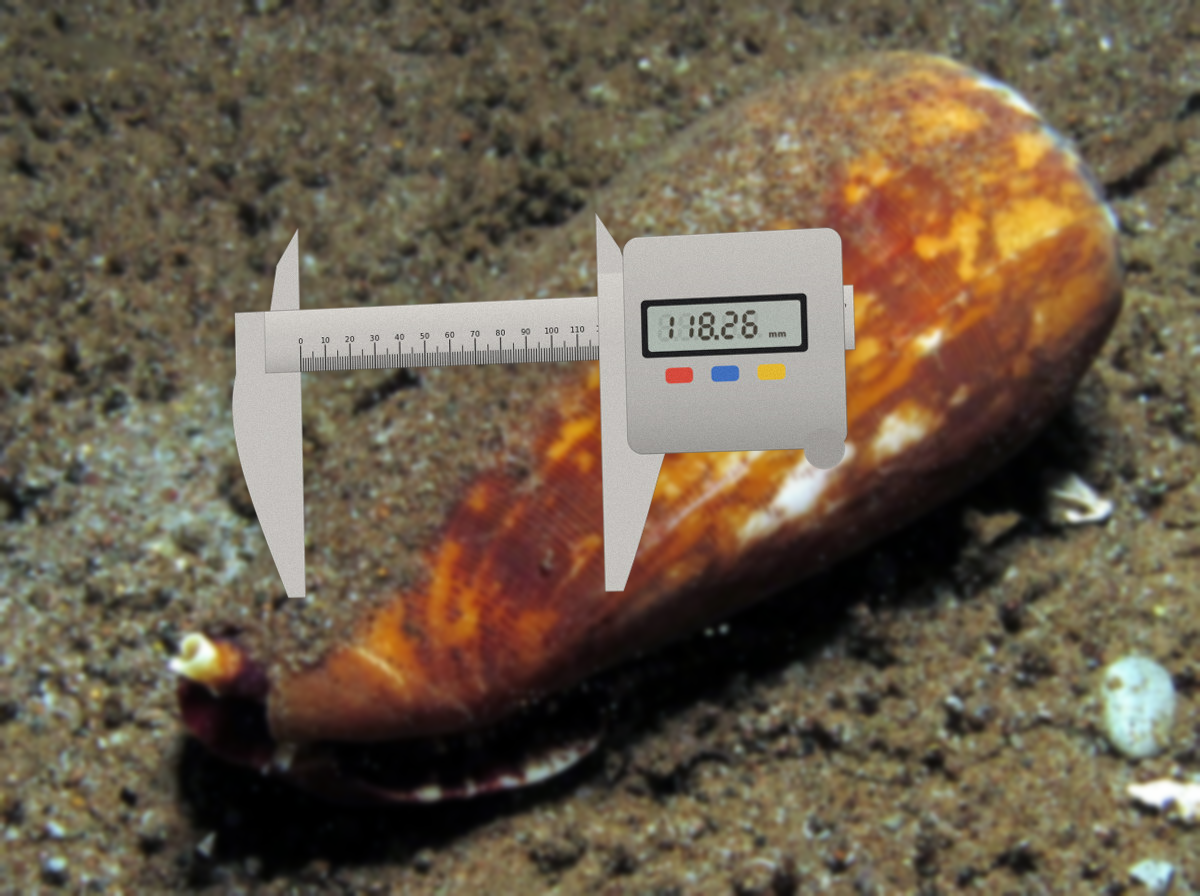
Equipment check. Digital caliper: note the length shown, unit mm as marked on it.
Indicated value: 118.26 mm
